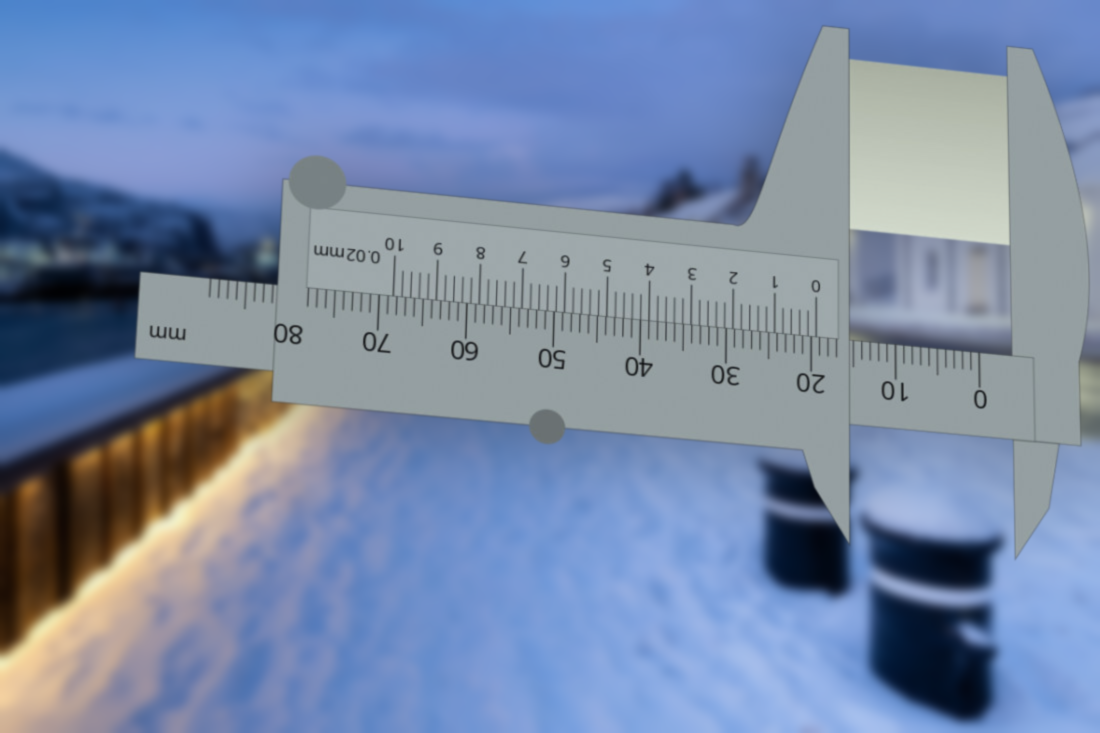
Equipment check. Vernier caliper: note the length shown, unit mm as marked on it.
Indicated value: 19.4 mm
